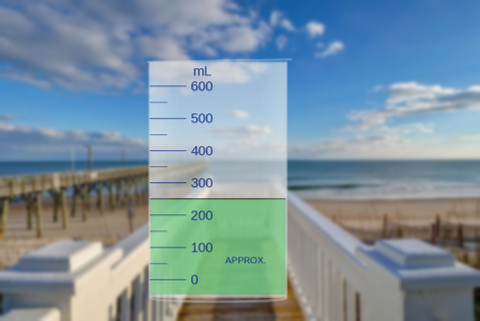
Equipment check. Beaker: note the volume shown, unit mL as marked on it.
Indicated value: 250 mL
